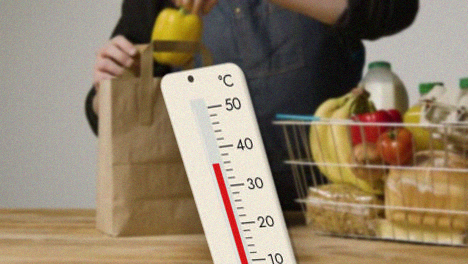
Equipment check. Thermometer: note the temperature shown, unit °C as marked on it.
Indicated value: 36 °C
